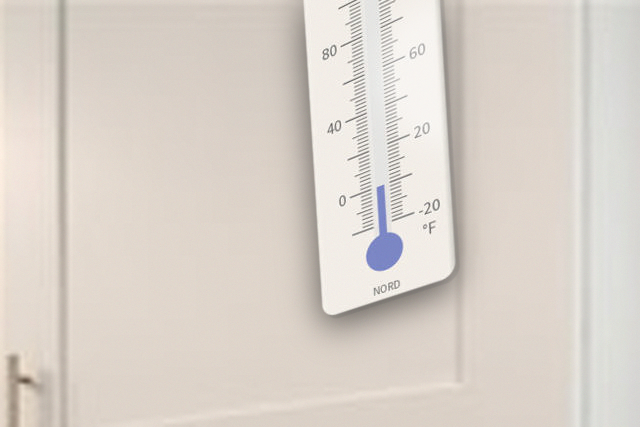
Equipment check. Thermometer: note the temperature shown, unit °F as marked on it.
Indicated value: 0 °F
